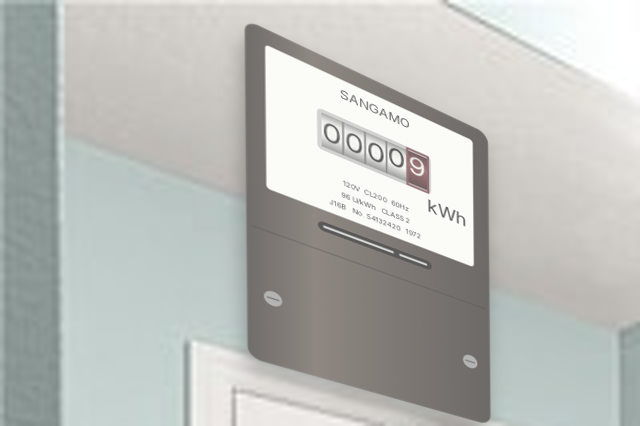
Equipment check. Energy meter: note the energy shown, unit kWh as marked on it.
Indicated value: 0.9 kWh
